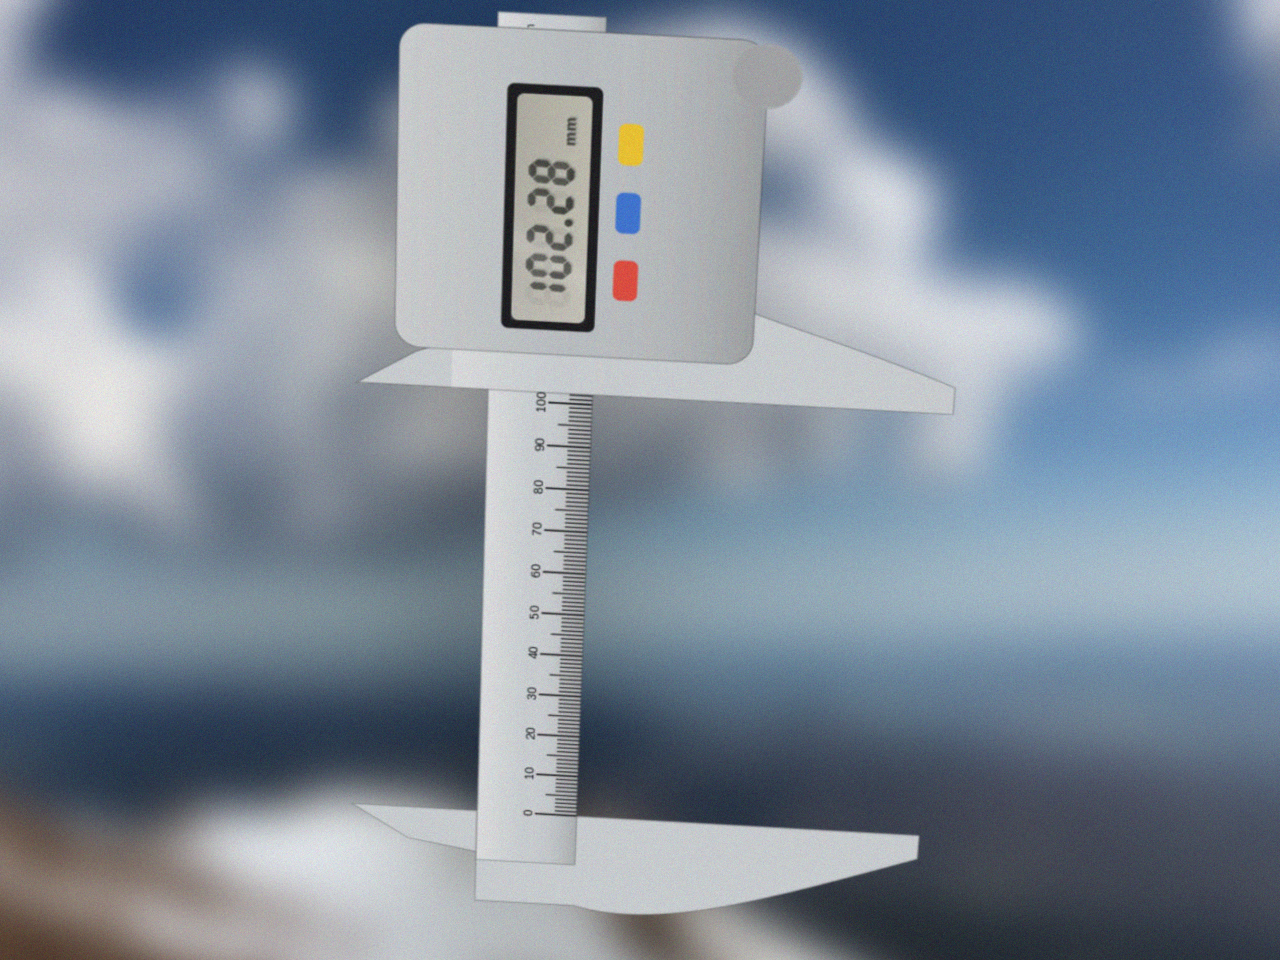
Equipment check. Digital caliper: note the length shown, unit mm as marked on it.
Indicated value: 102.28 mm
